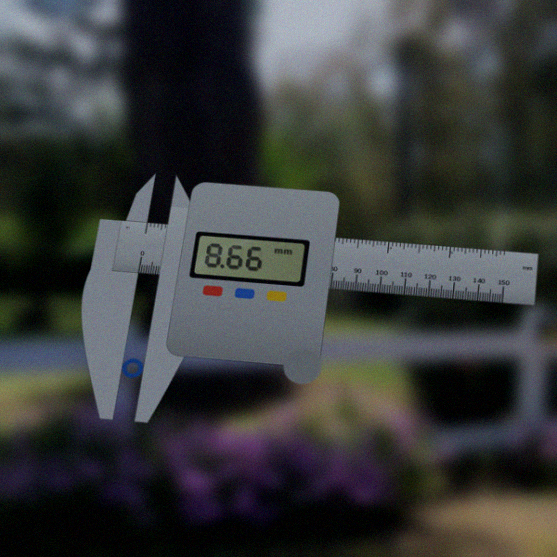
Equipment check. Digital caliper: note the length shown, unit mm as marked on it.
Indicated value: 8.66 mm
